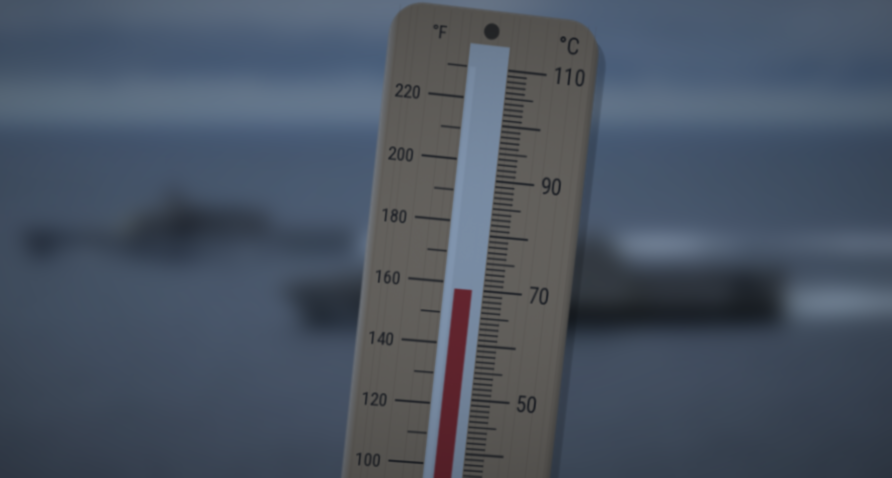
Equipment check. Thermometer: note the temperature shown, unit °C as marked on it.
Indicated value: 70 °C
